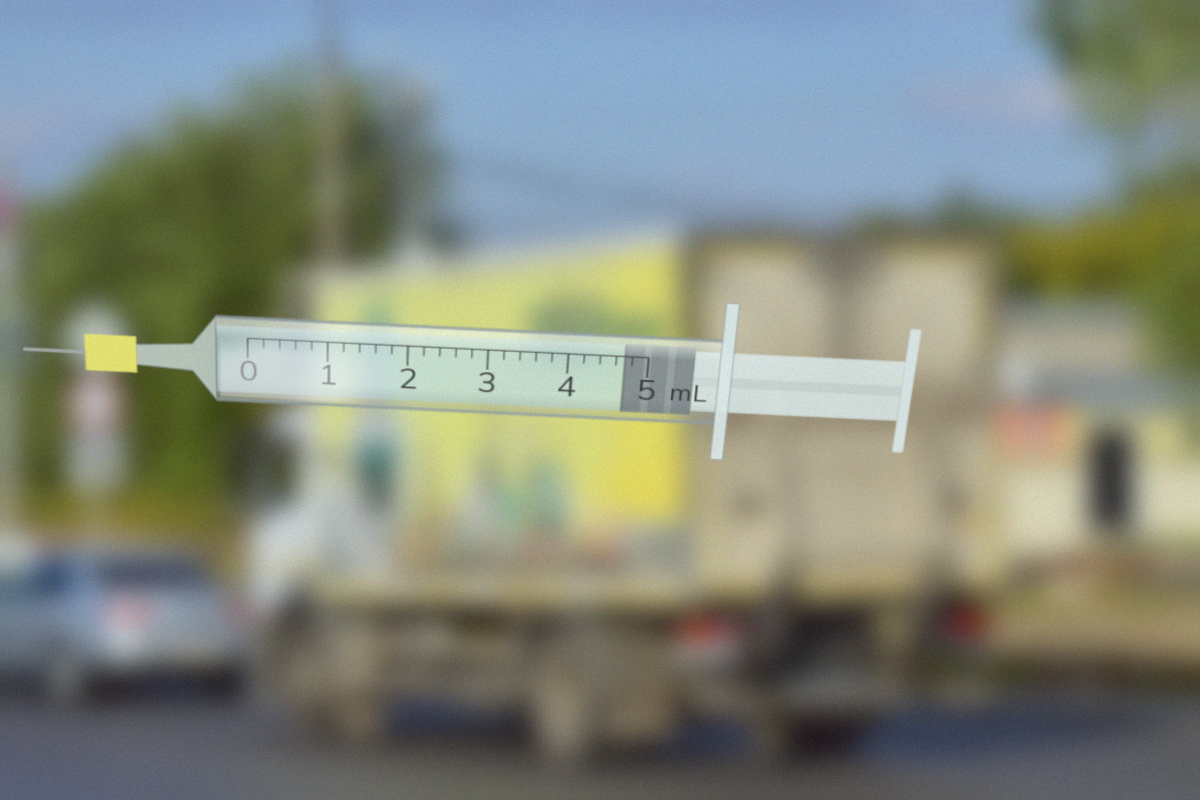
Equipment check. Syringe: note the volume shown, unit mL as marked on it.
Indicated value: 4.7 mL
